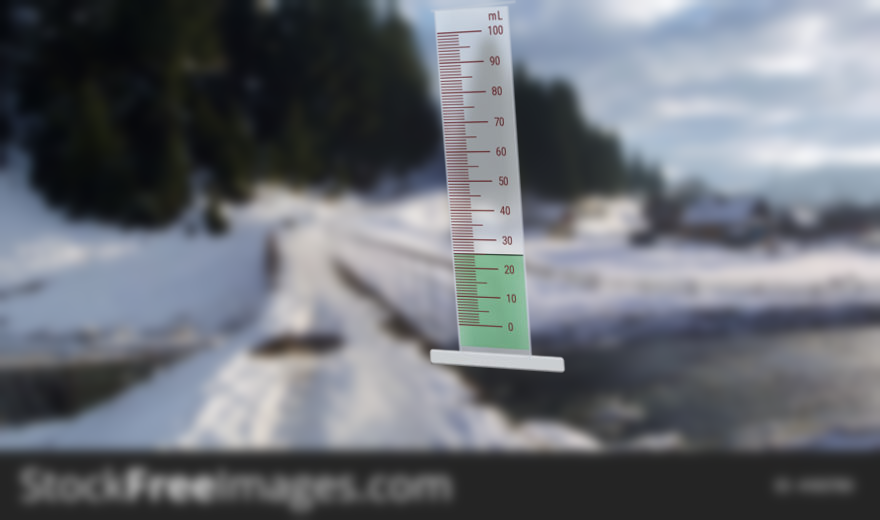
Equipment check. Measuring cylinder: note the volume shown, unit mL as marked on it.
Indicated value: 25 mL
